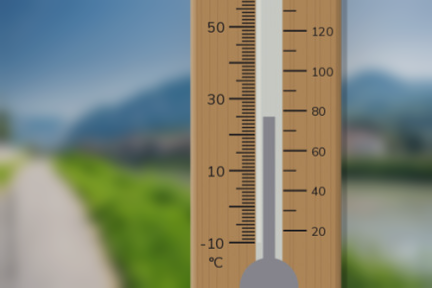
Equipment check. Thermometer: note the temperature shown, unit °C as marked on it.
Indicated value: 25 °C
